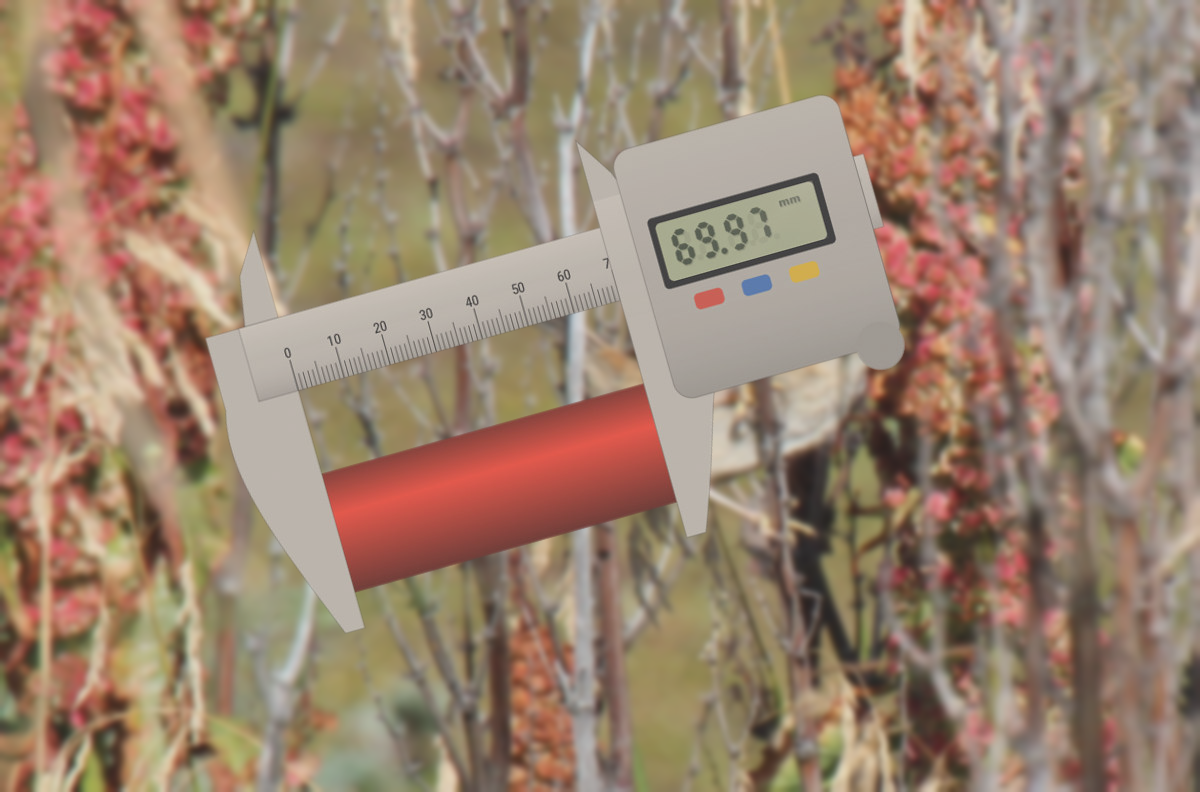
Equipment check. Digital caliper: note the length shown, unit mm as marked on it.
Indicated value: 69.97 mm
